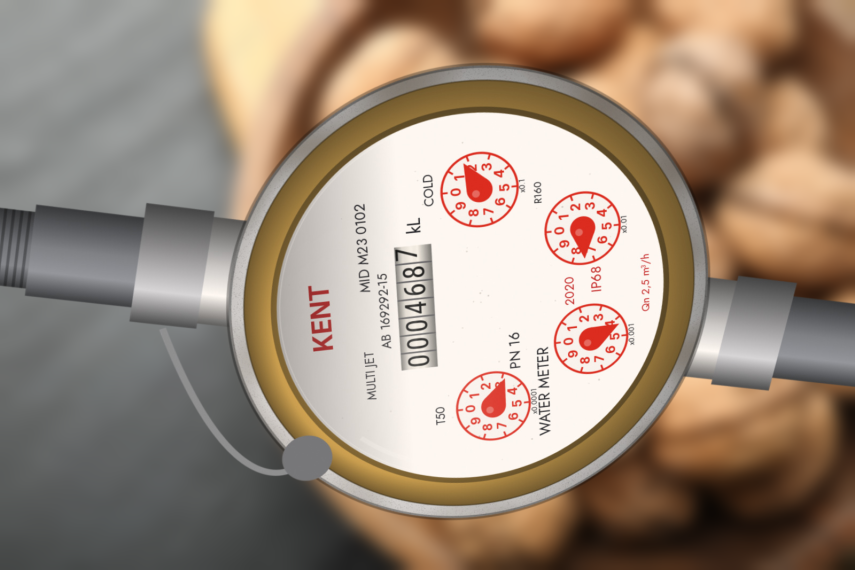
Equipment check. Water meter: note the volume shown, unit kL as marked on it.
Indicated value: 4687.1743 kL
